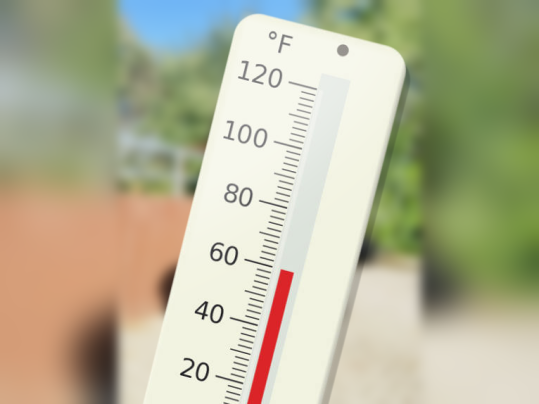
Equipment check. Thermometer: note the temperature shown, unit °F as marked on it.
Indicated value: 60 °F
